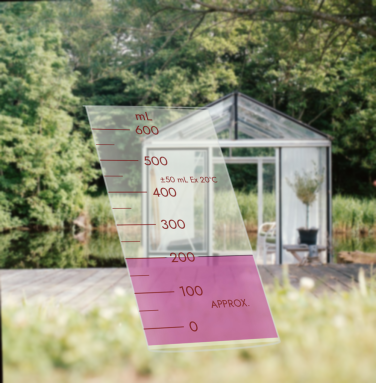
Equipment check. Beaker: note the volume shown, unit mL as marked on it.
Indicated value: 200 mL
